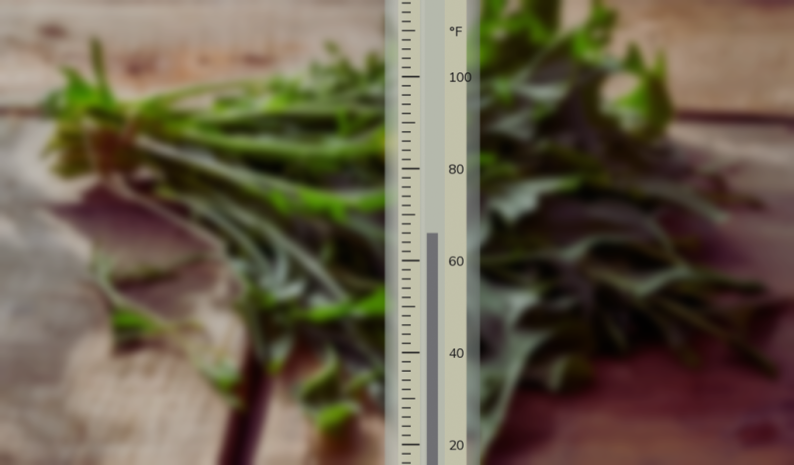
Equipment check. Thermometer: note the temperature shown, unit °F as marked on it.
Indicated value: 66 °F
